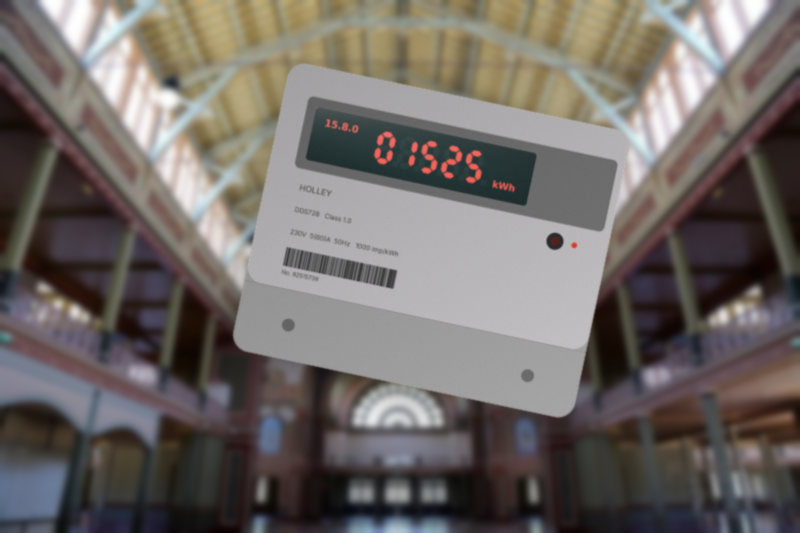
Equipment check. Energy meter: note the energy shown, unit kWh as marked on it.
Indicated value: 1525 kWh
